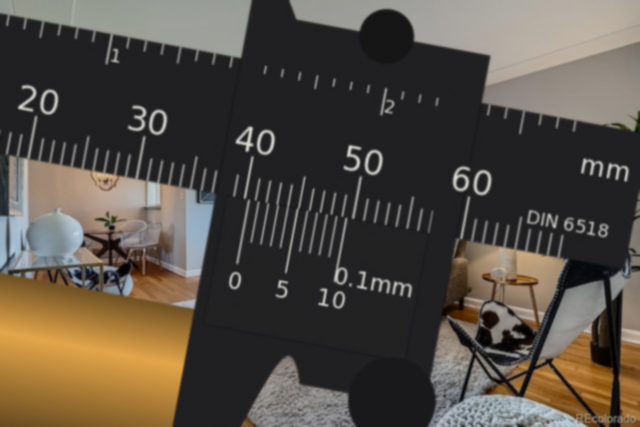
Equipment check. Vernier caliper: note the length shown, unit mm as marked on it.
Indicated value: 40.4 mm
